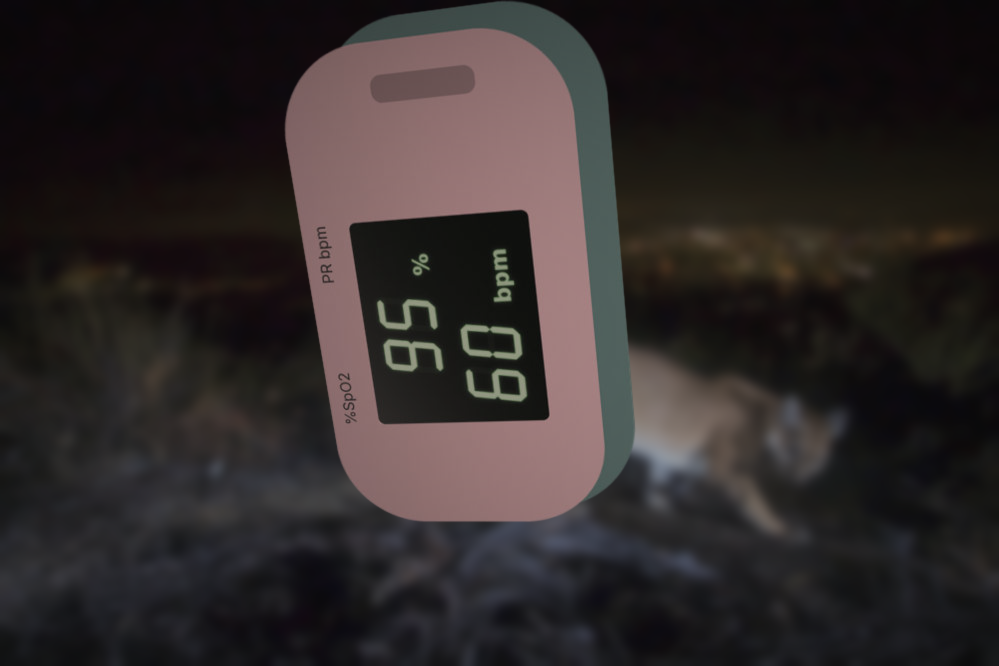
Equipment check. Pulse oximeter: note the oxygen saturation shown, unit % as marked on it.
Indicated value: 95 %
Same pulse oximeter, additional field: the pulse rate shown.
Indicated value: 60 bpm
